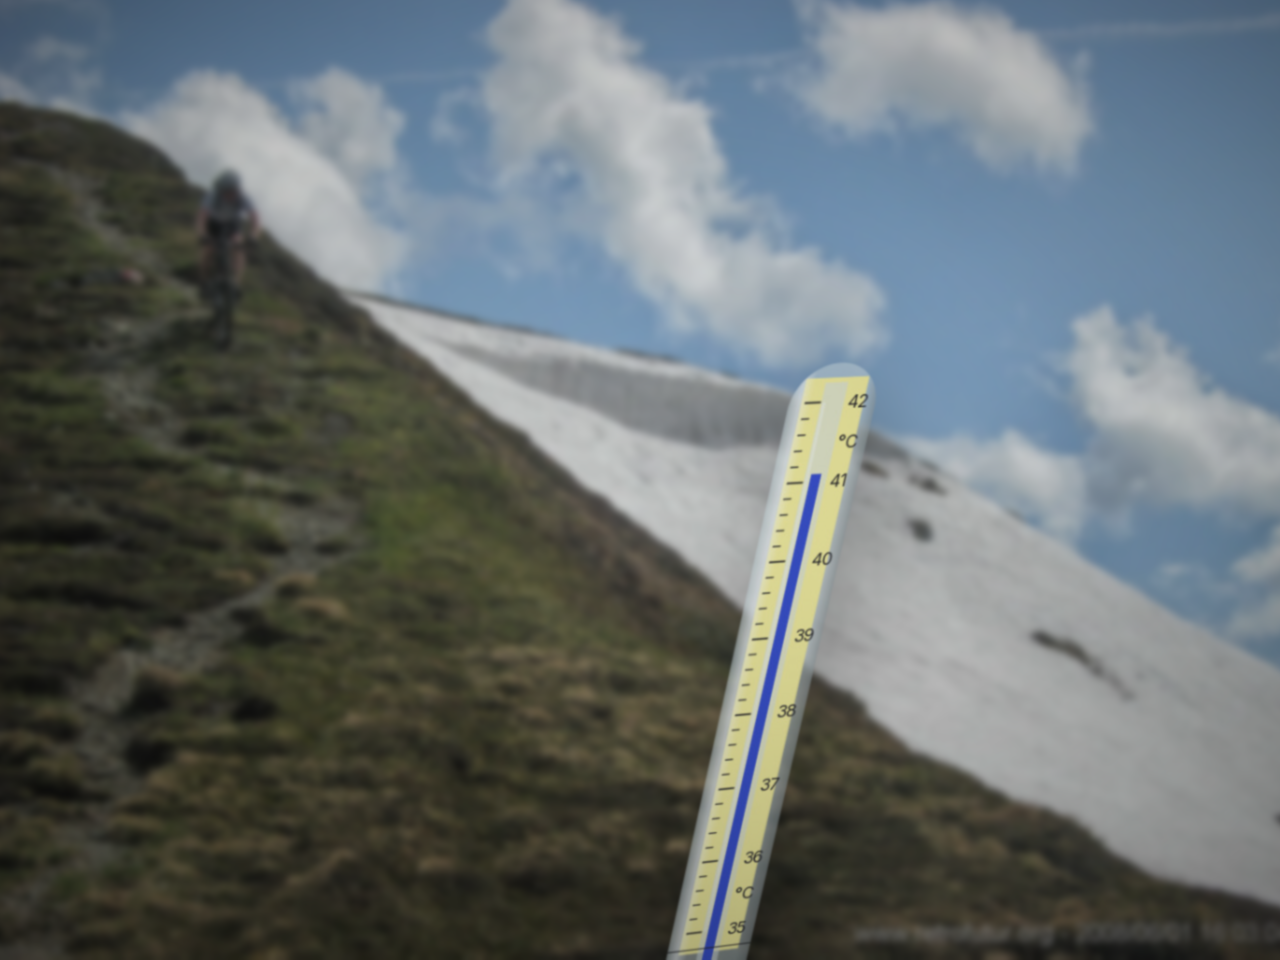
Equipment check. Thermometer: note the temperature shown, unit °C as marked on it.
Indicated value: 41.1 °C
